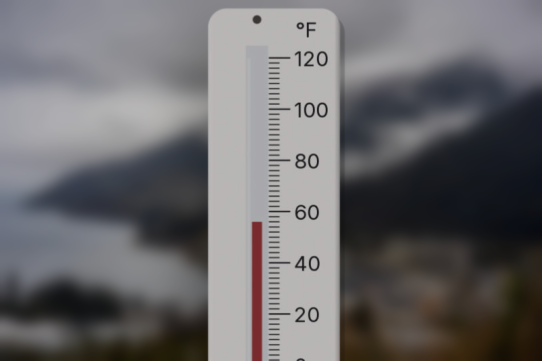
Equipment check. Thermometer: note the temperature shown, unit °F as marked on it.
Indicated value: 56 °F
